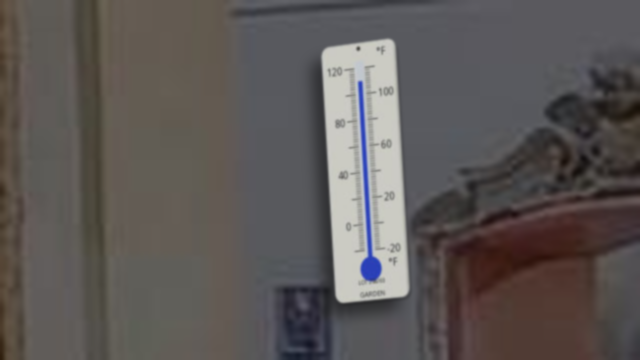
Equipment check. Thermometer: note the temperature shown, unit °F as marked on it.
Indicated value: 110 °F
